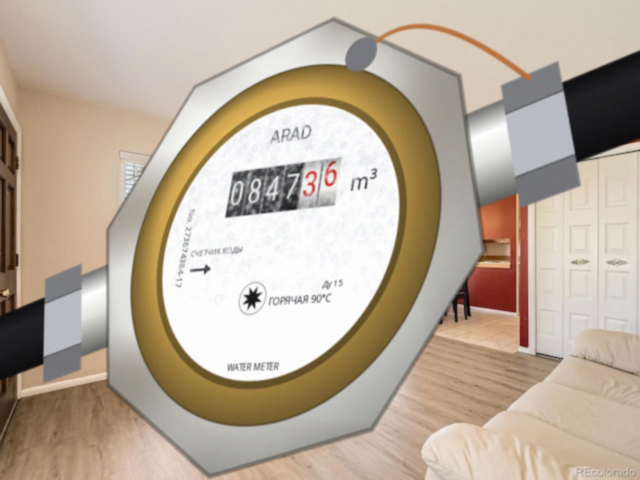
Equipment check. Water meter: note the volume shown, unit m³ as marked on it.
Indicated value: 847.36 m³
